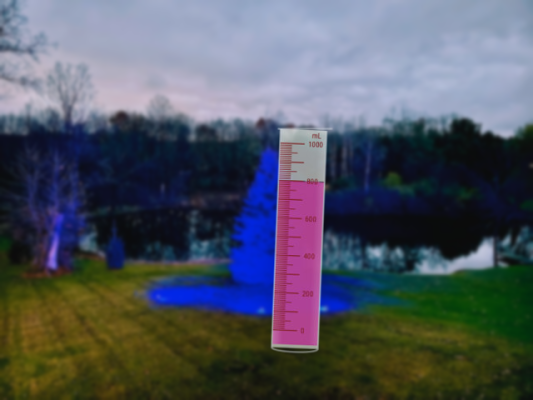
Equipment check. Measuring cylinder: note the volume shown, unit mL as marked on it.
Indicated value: 800 mL
